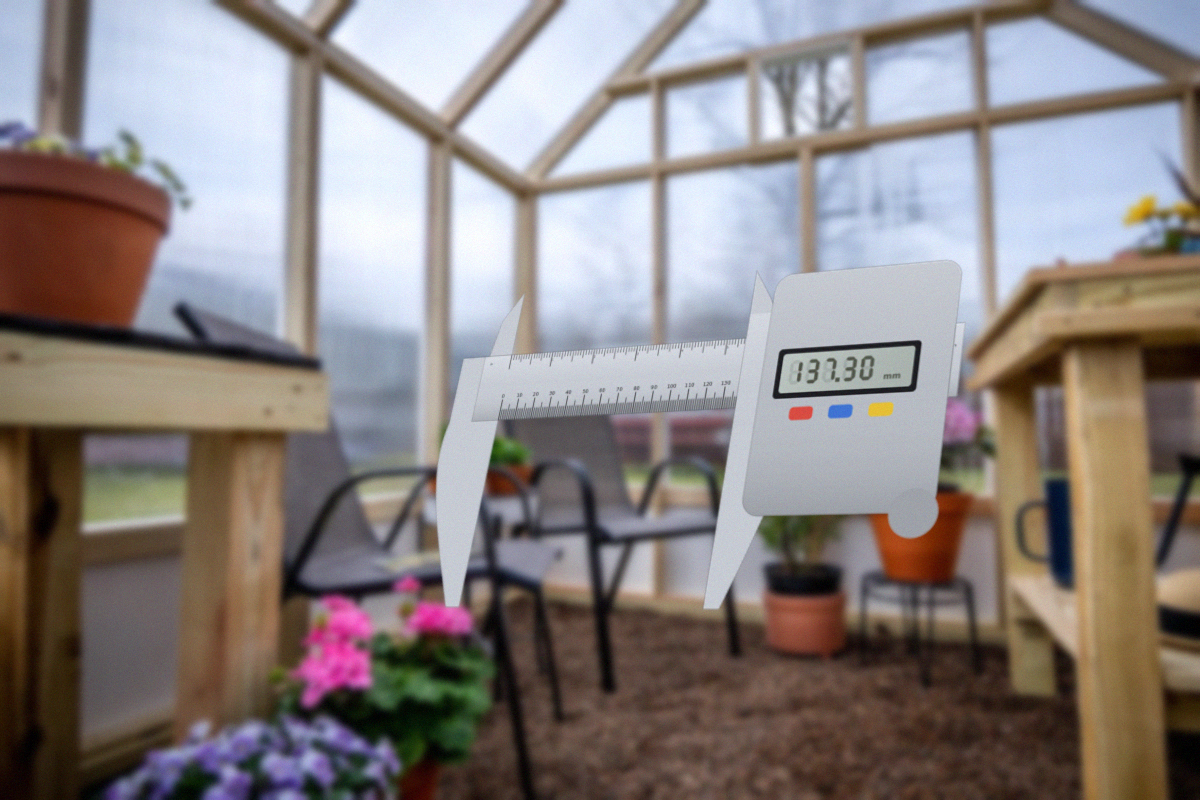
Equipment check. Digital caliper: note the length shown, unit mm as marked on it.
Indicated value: 137.30 mm
